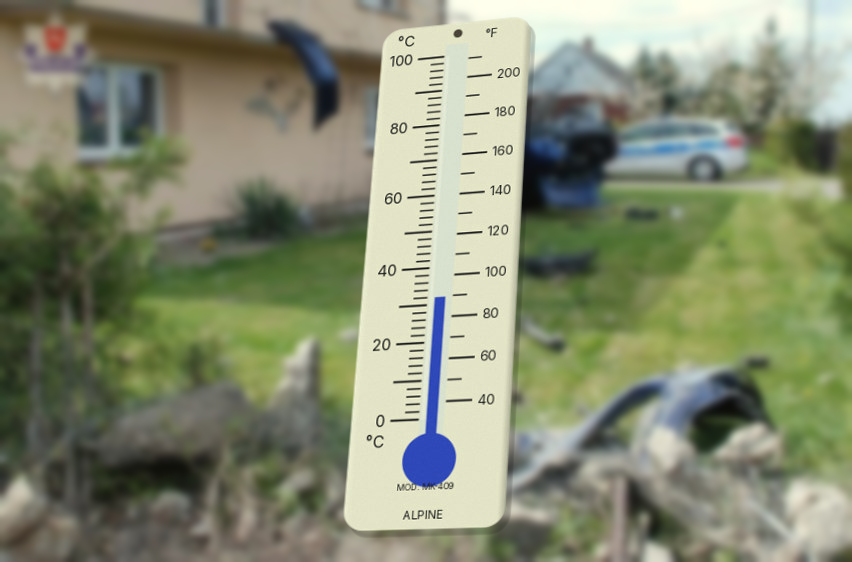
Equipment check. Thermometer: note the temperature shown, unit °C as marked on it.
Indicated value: 32 °C
